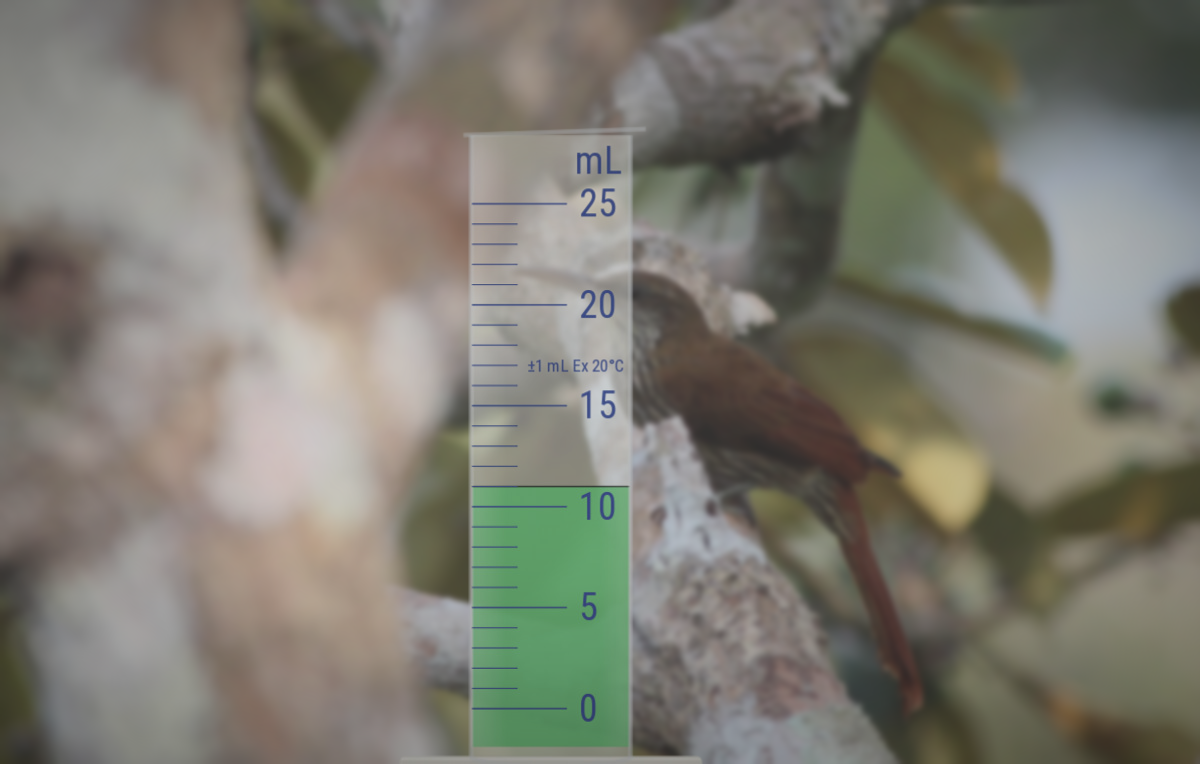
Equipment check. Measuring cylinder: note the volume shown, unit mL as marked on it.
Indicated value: 11 mL
